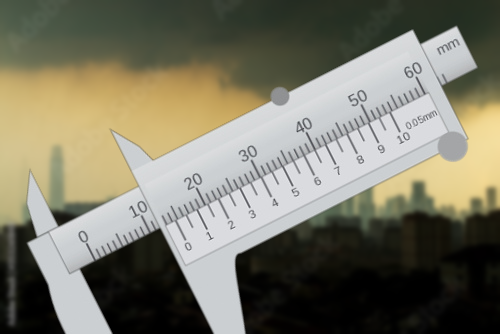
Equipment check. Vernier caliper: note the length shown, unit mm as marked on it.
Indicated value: 14.6 mm
